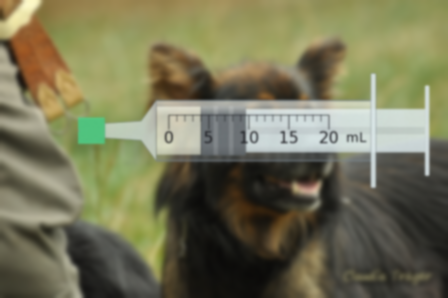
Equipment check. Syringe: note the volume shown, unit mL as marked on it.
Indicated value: 4 mL
